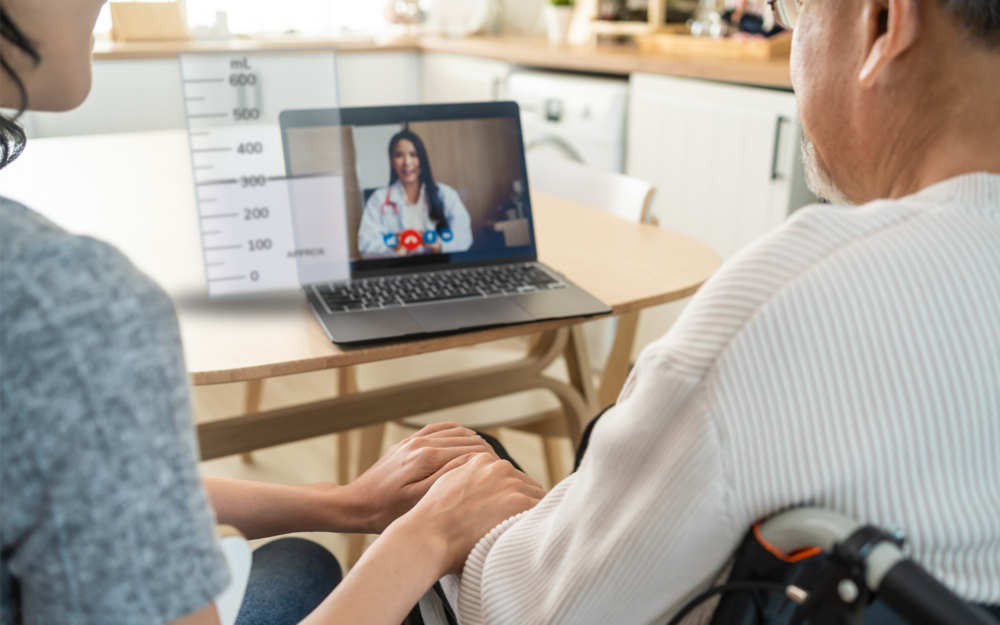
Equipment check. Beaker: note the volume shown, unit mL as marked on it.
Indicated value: 300 mL
